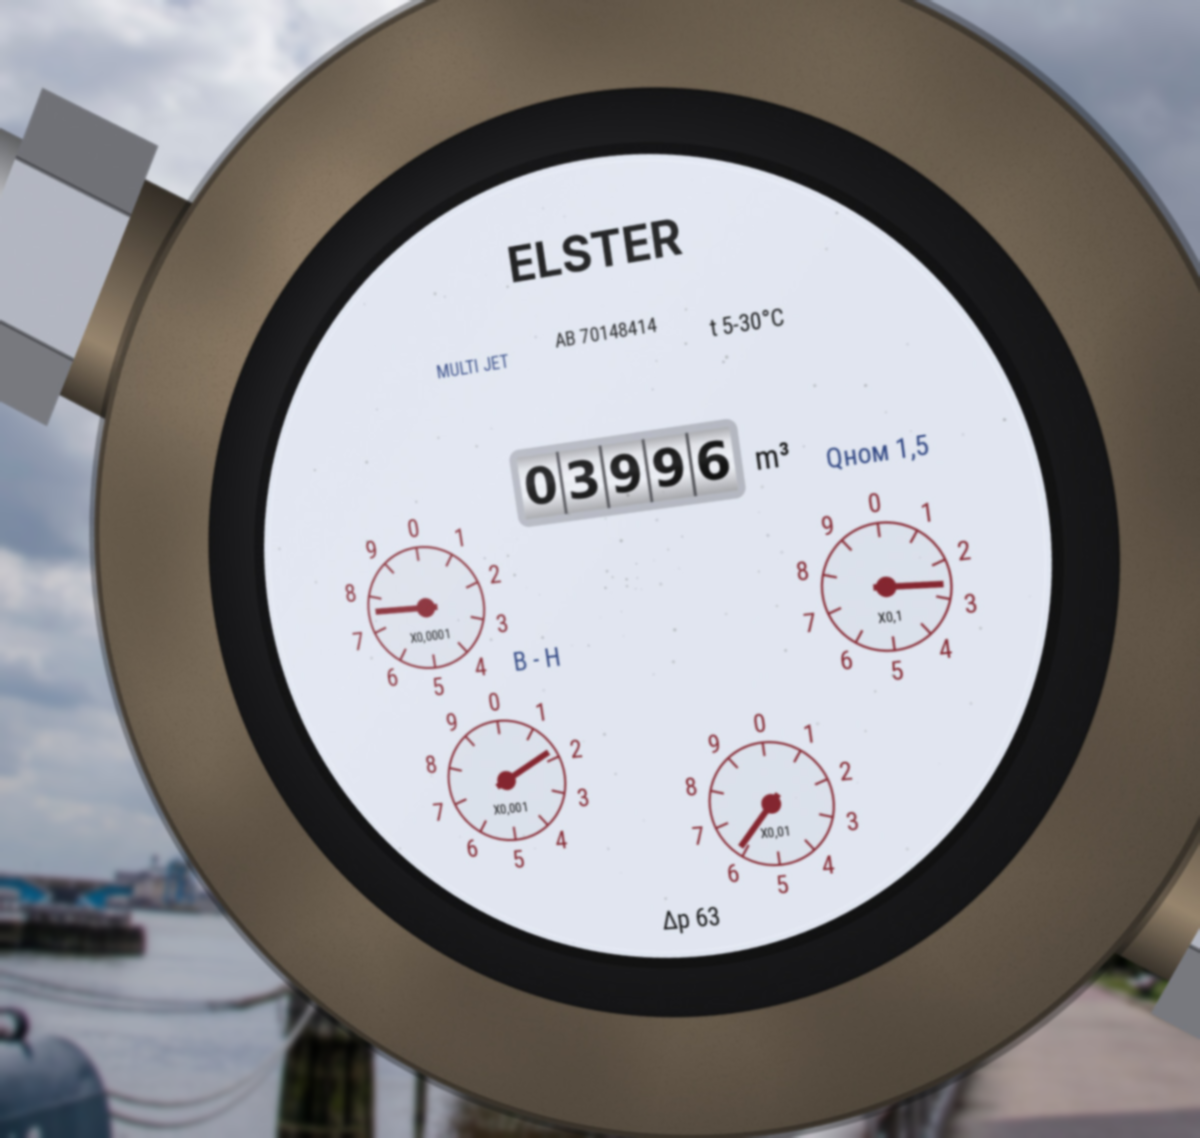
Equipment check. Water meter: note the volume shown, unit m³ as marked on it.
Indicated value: 3996.2617 m³
